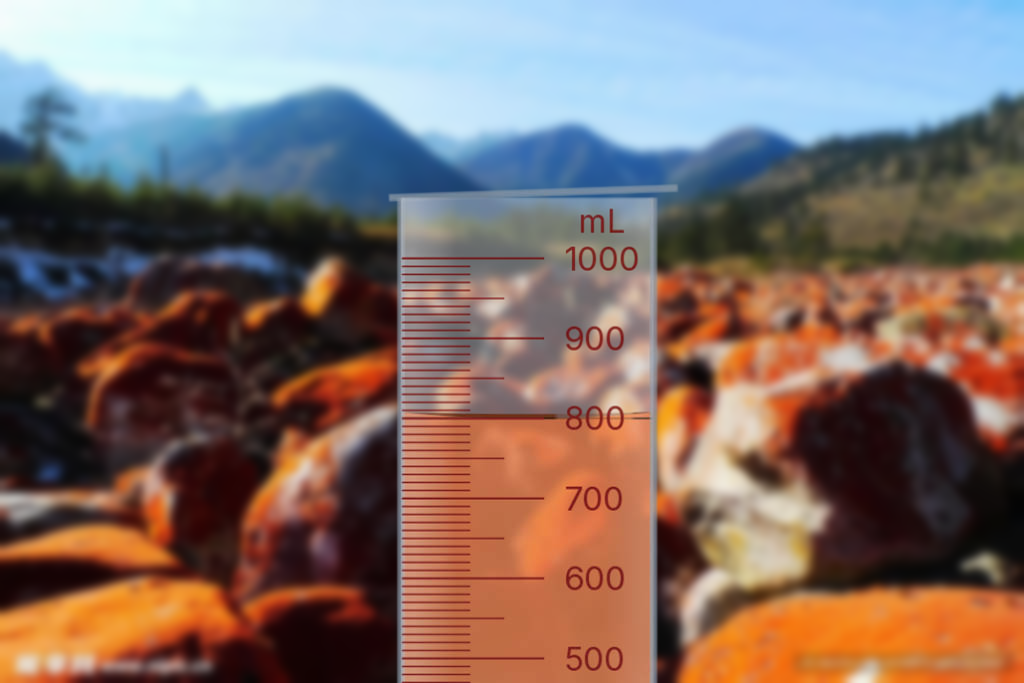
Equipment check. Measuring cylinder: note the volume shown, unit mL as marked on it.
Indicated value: 800 mL
